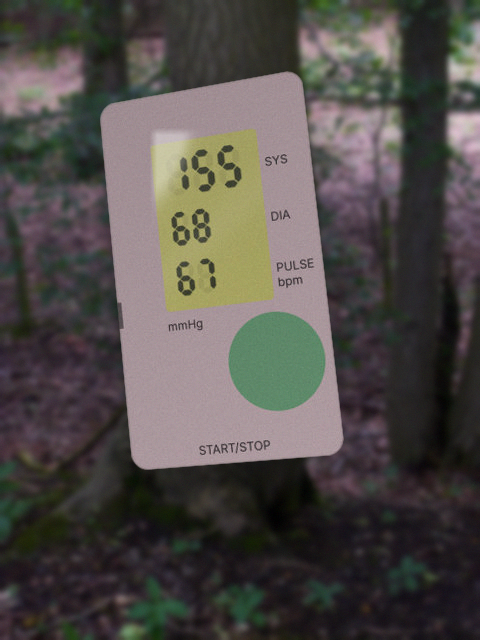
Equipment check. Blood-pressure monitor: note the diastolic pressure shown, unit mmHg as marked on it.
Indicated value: 68 mmHg
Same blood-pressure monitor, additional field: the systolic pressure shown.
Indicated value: 155 mmHg
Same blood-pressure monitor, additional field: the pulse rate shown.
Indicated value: 67 bpm
